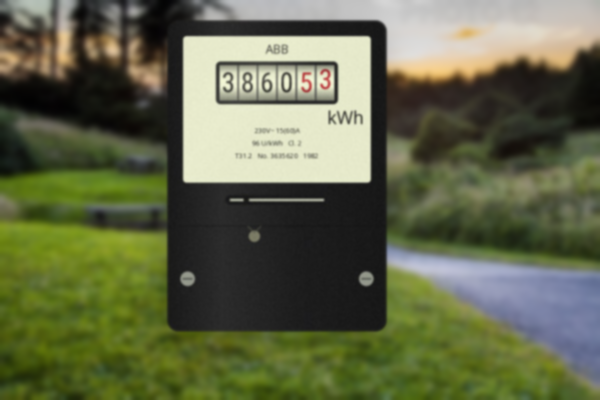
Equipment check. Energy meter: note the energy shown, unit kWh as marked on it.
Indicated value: 3860.53 kWh
